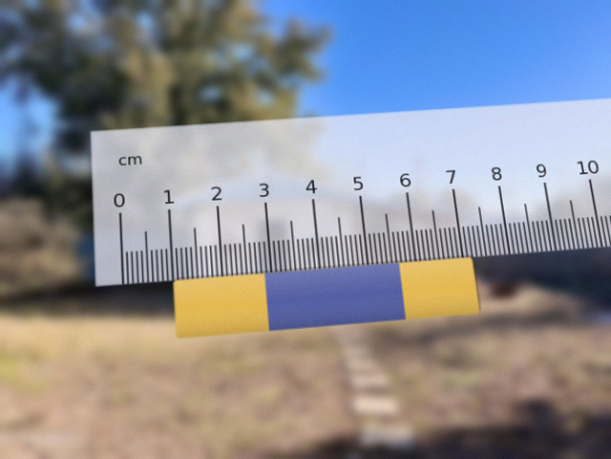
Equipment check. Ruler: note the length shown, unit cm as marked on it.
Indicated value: 6.2 cm
